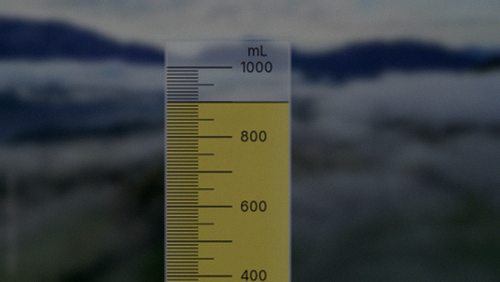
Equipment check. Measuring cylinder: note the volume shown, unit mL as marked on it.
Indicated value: 900 mL
